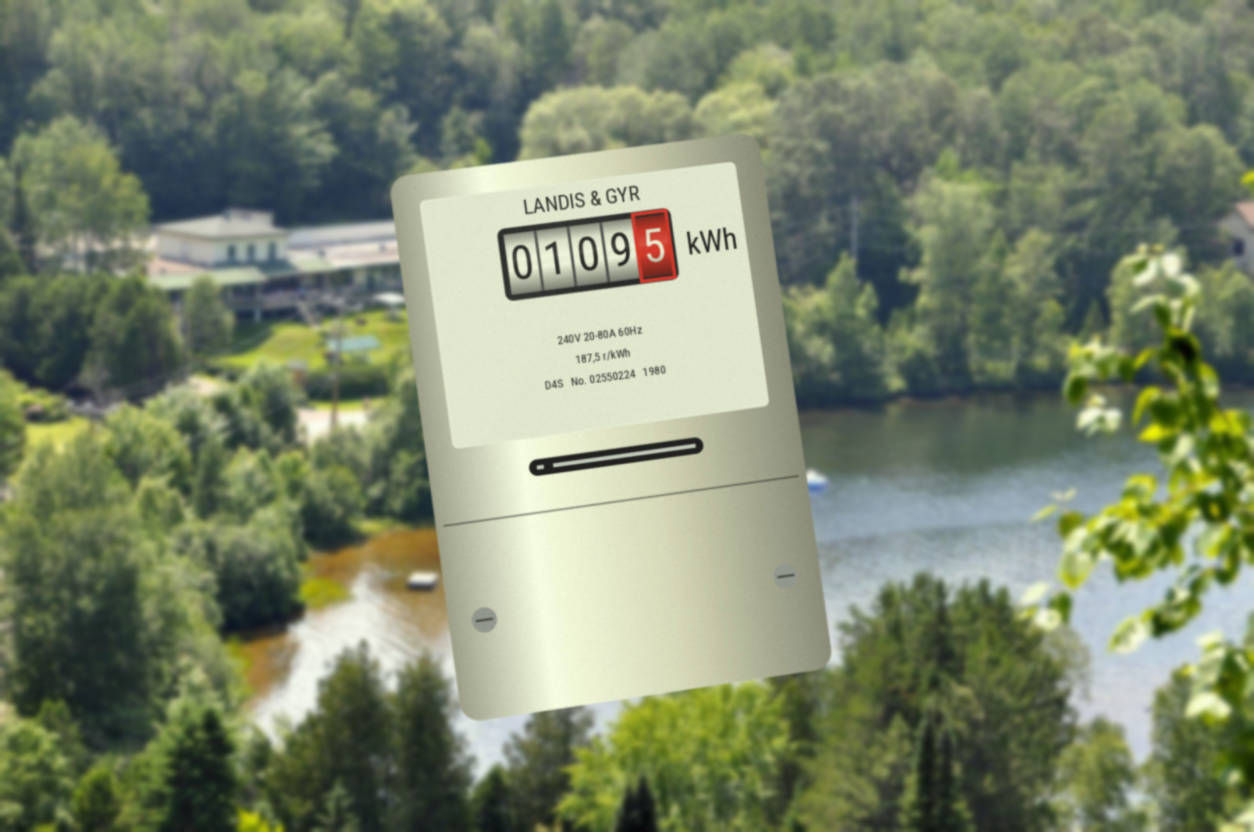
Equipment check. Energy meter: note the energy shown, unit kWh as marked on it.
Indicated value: 109.5 kWh
